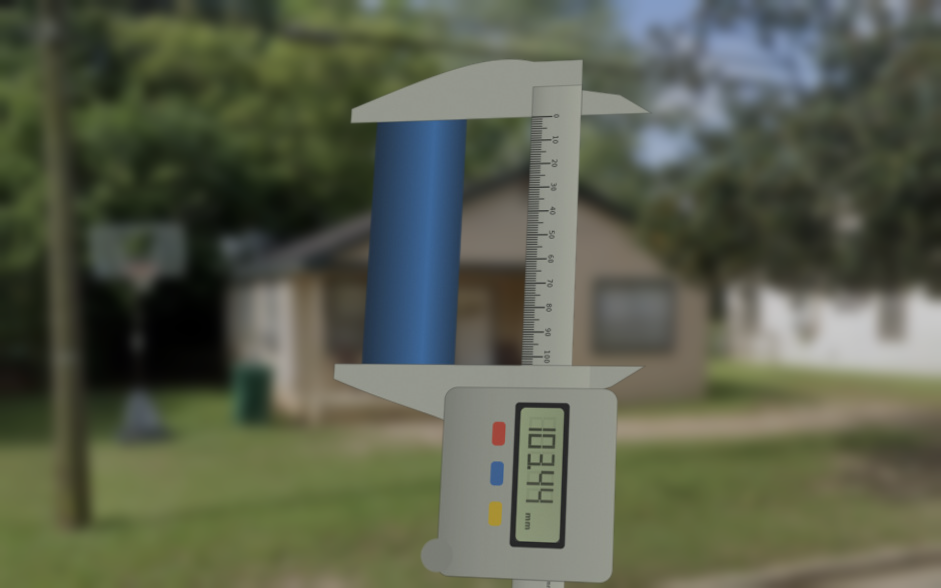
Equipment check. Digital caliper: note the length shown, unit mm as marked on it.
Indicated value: 103.44 mm
